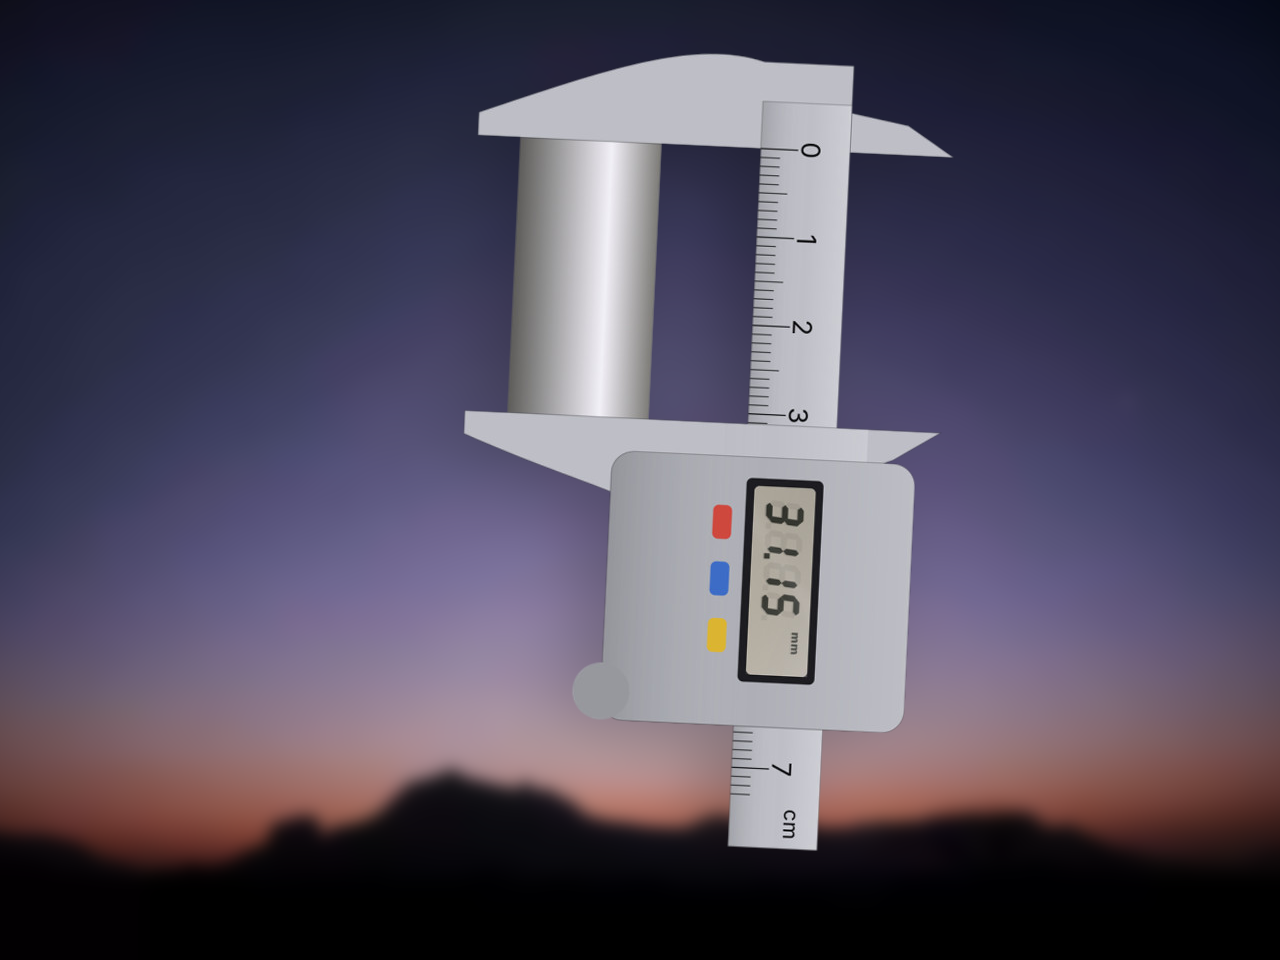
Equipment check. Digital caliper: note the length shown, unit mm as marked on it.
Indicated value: 31.15 mm
